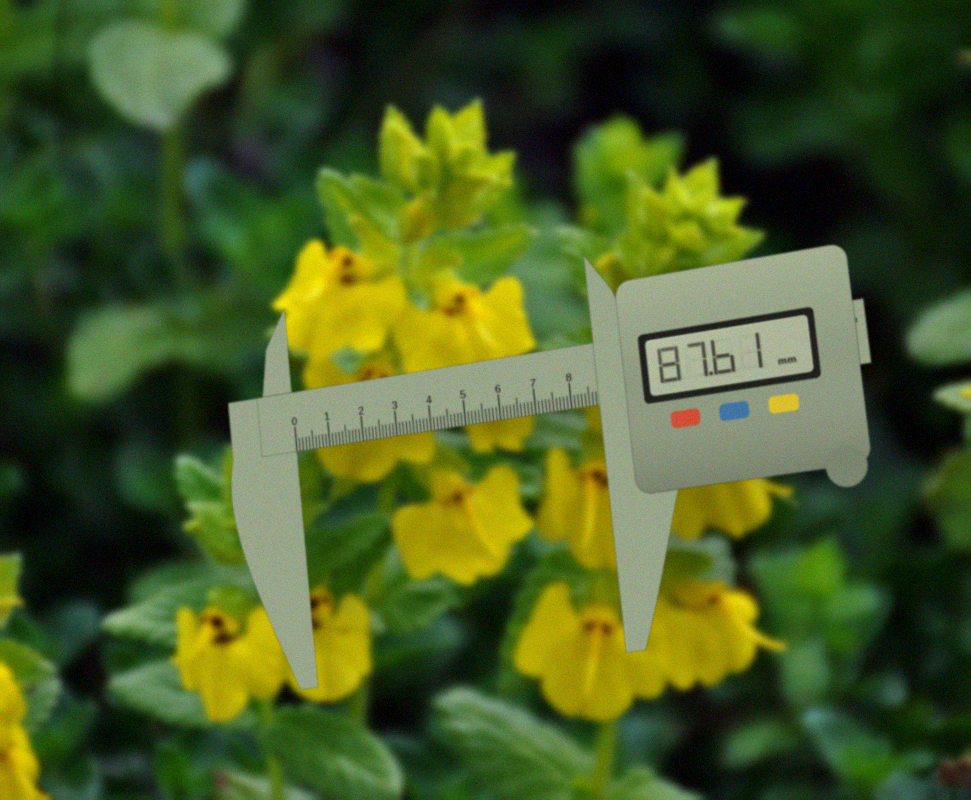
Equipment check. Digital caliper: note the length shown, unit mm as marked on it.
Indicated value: 87.61 mm
